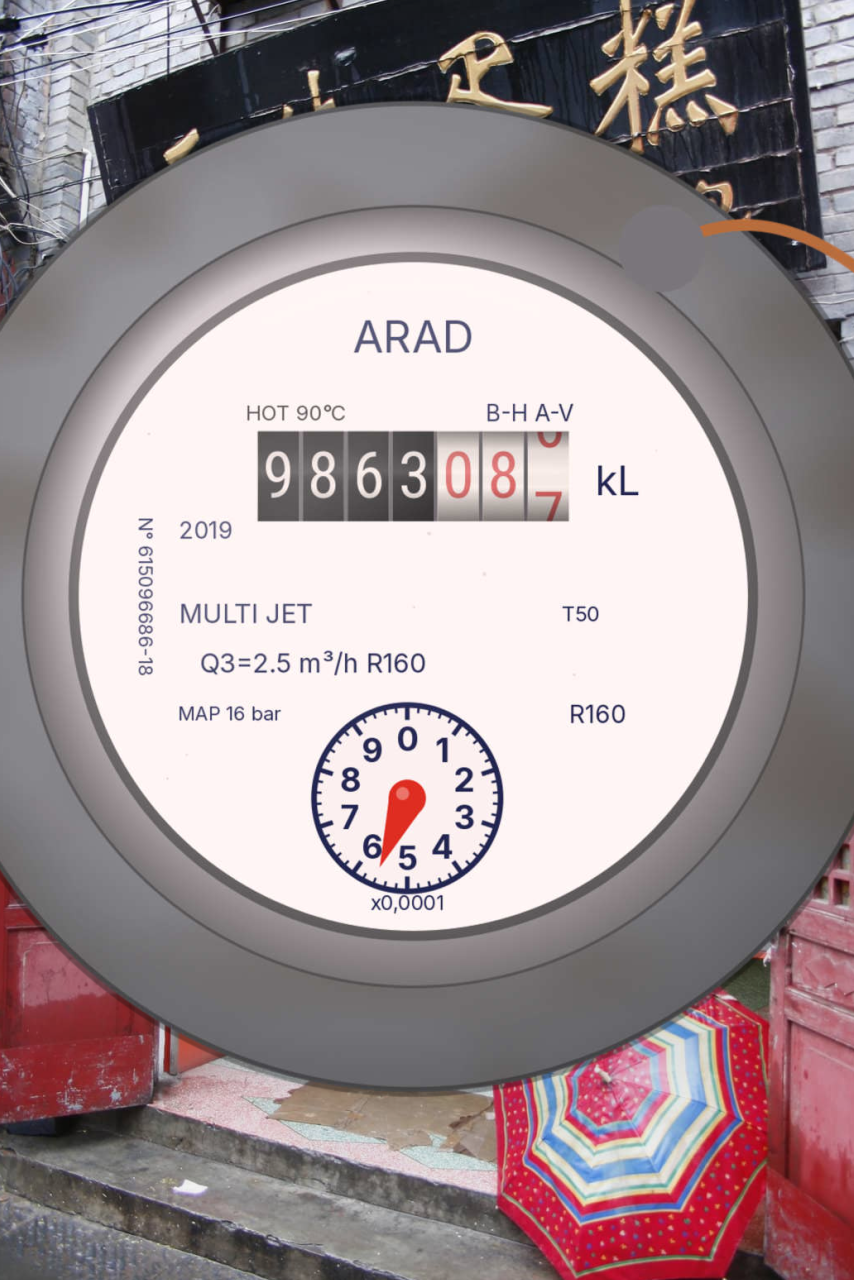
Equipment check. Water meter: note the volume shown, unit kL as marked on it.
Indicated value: 9863.0865 kL
